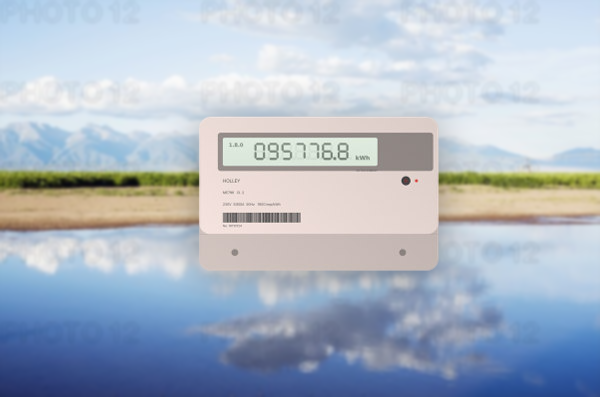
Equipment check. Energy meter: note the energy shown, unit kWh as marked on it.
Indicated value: 95776.8 kWh
